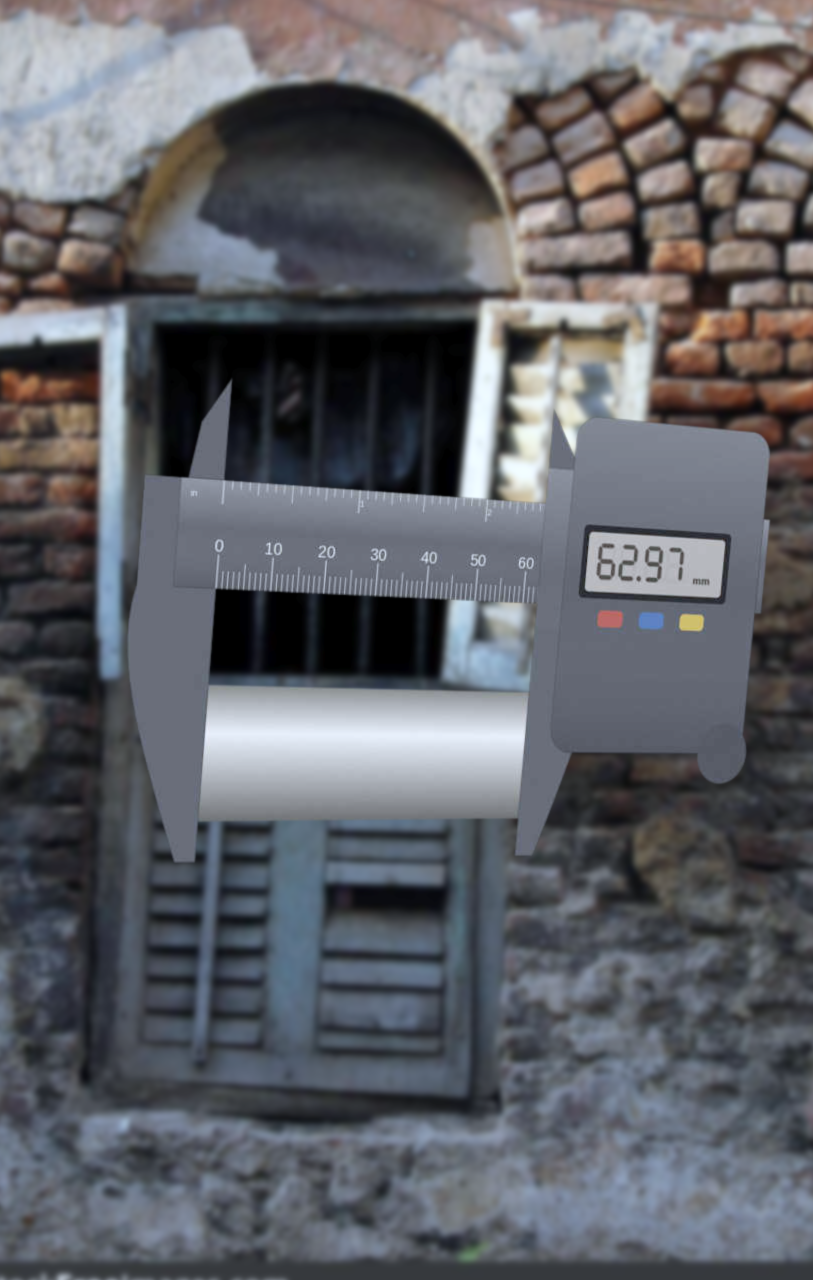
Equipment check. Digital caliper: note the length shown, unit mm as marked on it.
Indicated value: 62.97 mm
